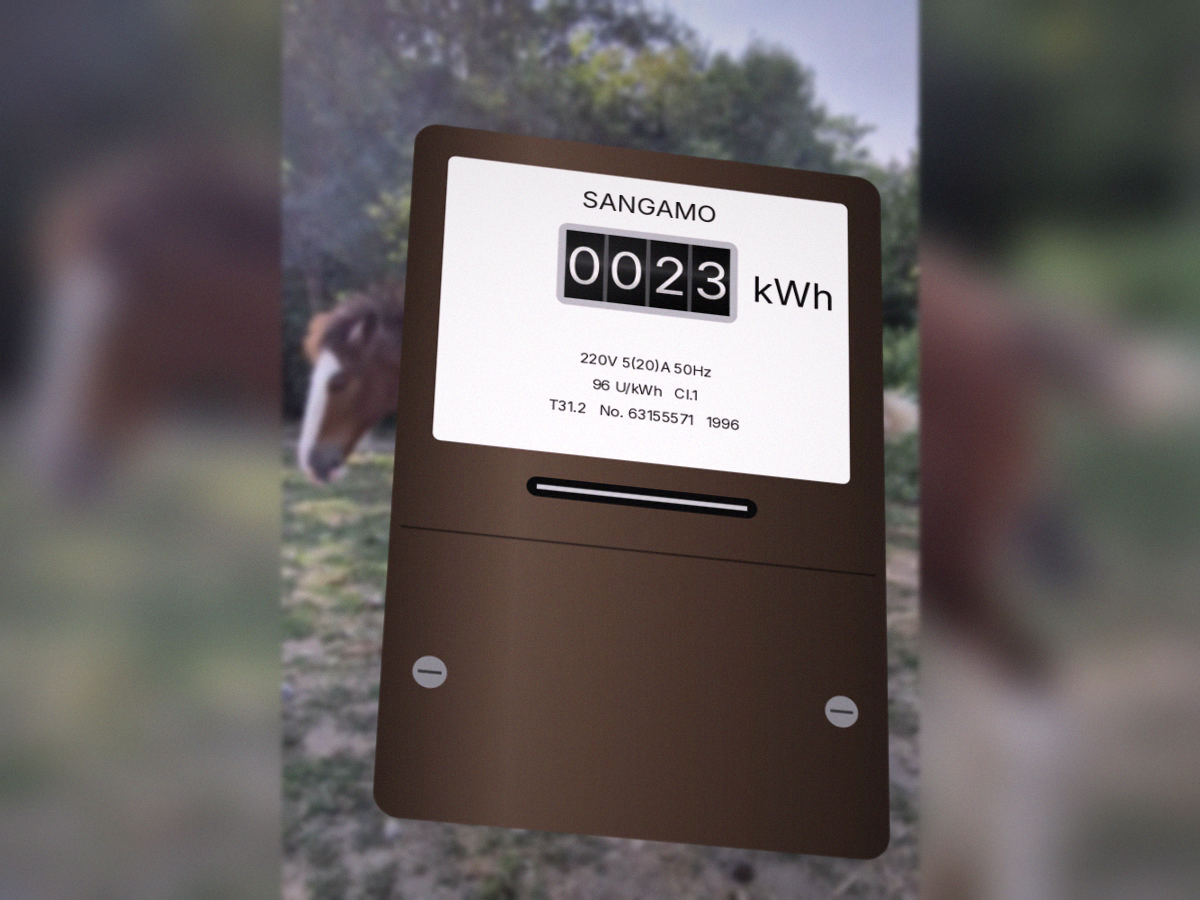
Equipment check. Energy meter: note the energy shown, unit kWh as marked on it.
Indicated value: 23 kWh
